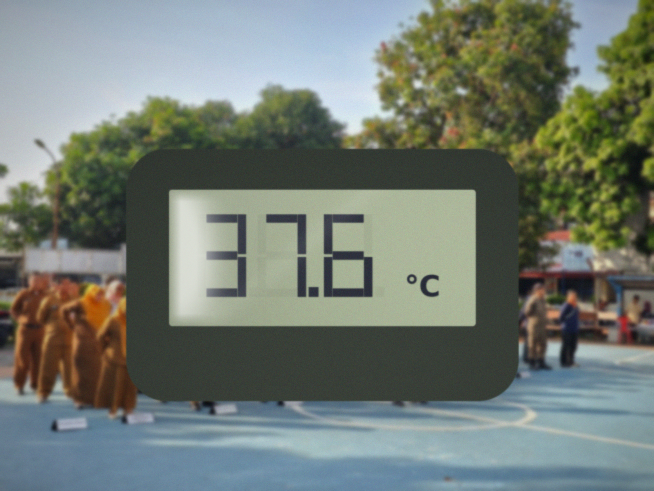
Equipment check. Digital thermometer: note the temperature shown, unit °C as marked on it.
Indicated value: 37.6 °C
